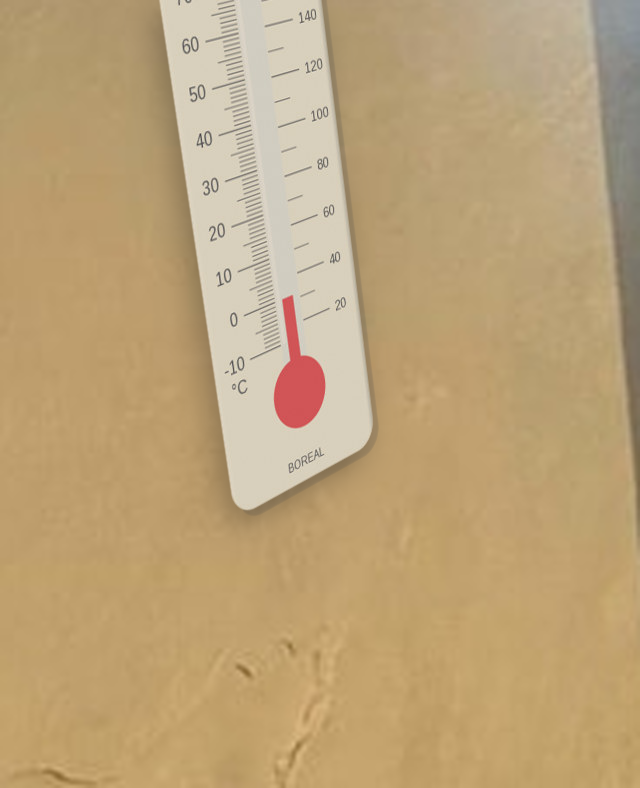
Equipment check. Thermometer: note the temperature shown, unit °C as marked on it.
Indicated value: 0 °C
